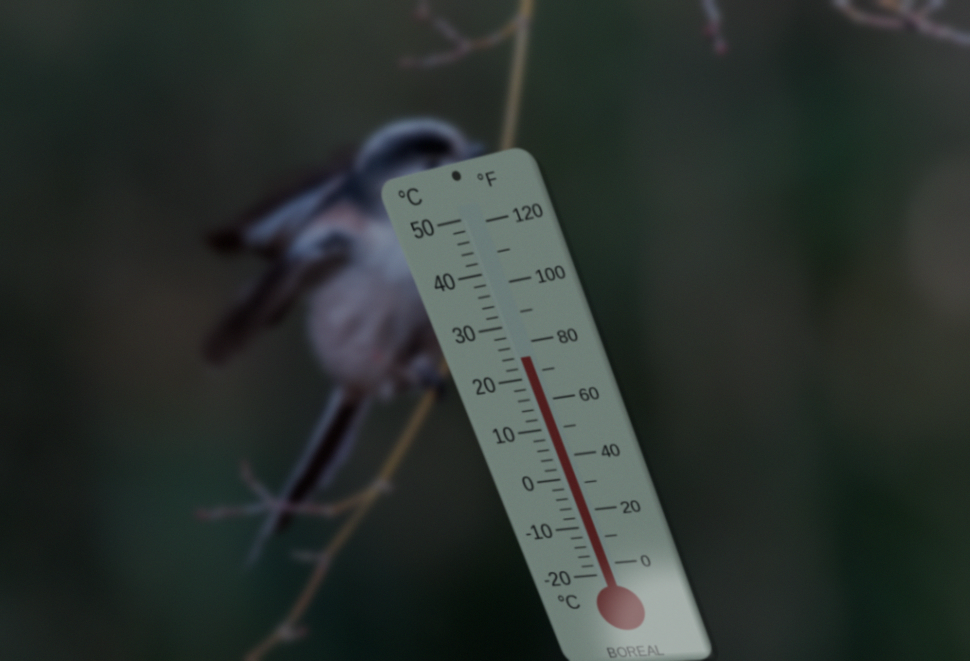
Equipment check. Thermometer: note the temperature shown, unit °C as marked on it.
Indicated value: 24 °C
